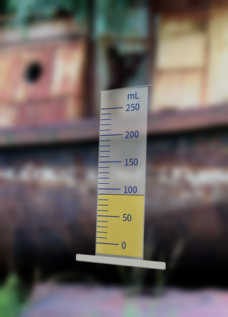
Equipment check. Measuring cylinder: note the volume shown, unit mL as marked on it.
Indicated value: 90 mL
